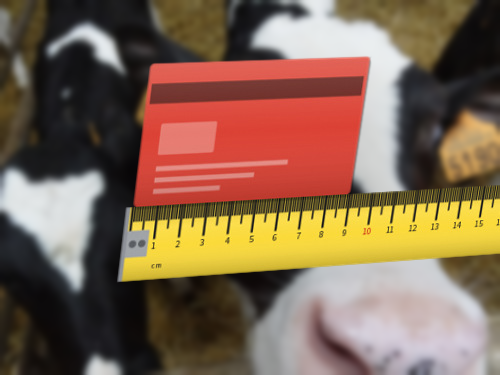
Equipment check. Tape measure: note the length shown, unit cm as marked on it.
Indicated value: 9 cm
